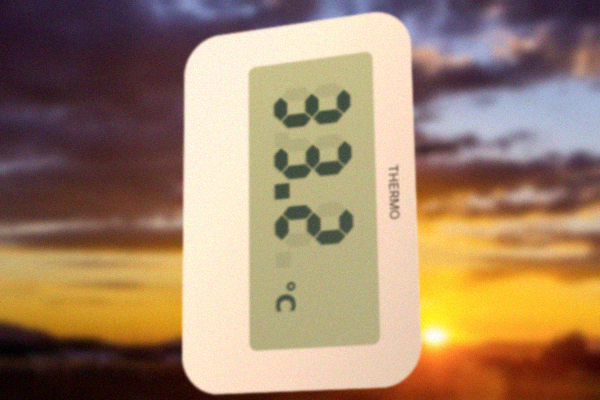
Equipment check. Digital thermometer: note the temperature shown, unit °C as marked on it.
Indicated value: 33.2 °C
